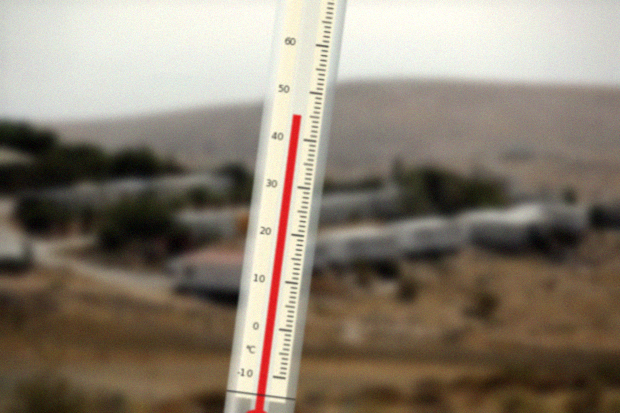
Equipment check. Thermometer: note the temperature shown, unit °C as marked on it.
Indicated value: 45 °C
